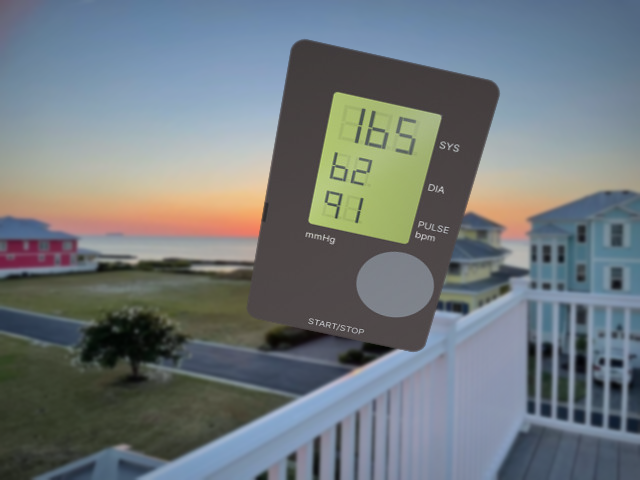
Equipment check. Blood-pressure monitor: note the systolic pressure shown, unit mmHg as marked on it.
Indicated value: 165 mmHg
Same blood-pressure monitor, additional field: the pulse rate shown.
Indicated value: 91 bpm
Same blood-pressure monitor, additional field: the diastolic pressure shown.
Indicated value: 62 mmHg
